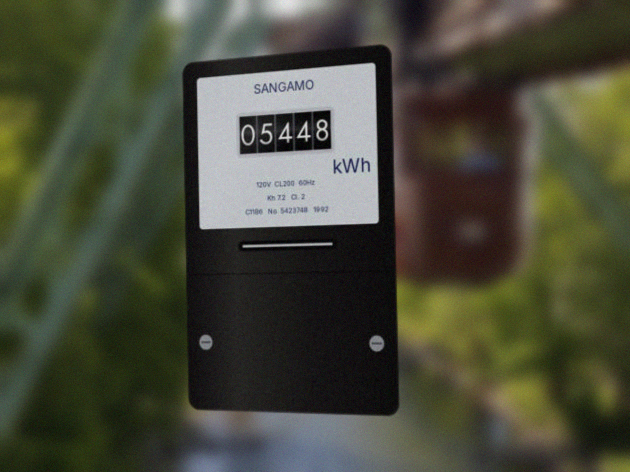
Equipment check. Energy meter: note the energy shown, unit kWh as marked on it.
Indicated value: 5448 kWh
